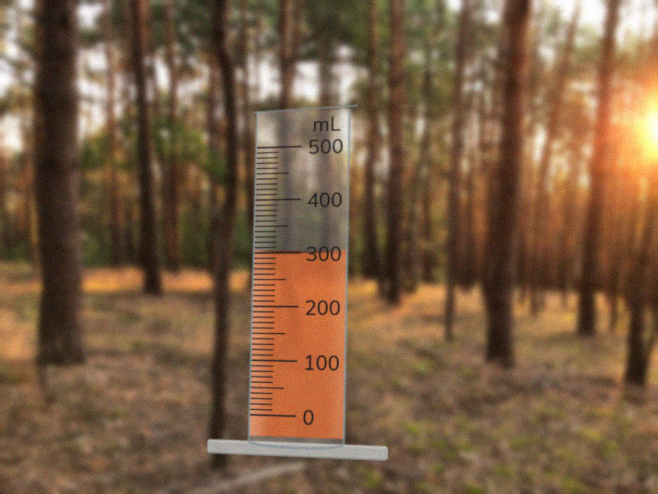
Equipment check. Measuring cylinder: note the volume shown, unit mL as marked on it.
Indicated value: 300 mL
